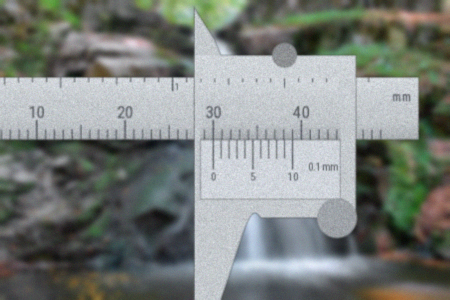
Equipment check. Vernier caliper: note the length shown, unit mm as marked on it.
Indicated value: 30.0 mm
